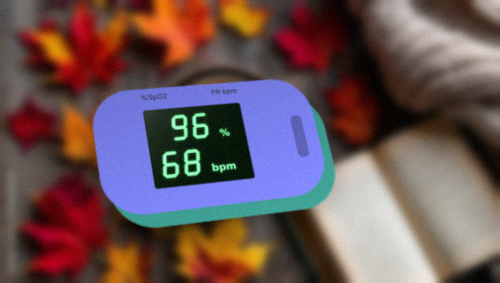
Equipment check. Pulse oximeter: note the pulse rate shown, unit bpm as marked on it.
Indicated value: 68 bpm
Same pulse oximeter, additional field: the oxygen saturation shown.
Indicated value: 96 %
